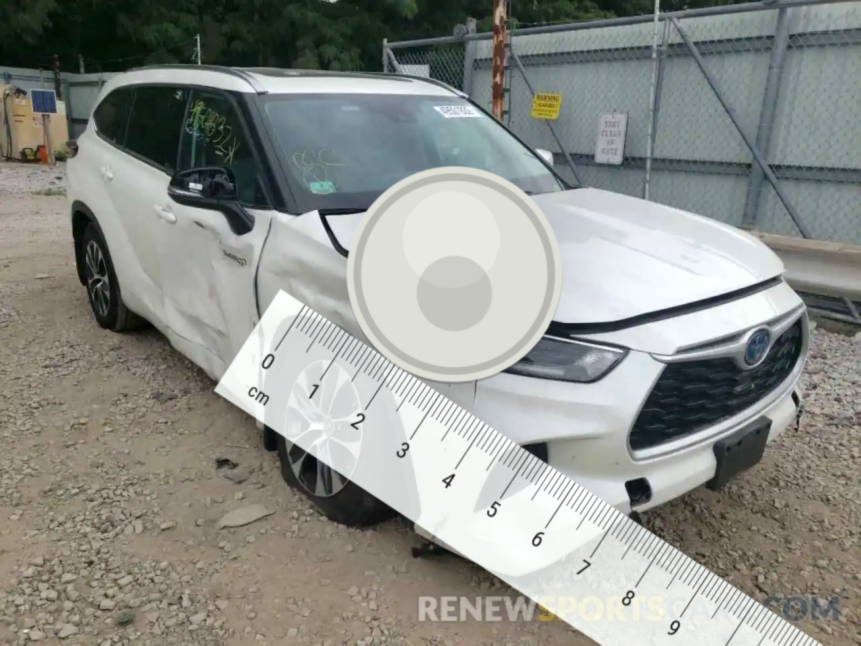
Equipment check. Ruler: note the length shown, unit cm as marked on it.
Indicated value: 4 cm
